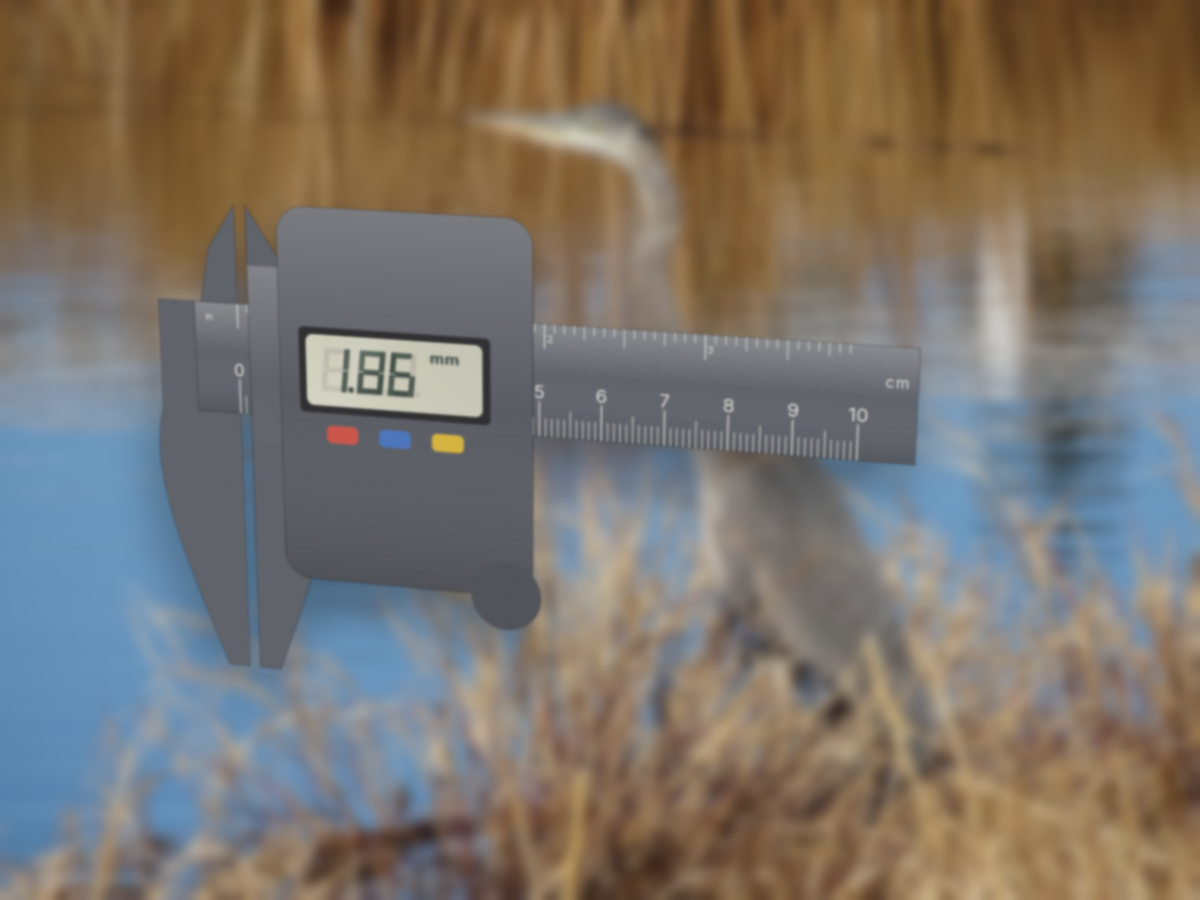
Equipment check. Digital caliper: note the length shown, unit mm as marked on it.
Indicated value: 1.86 mm
